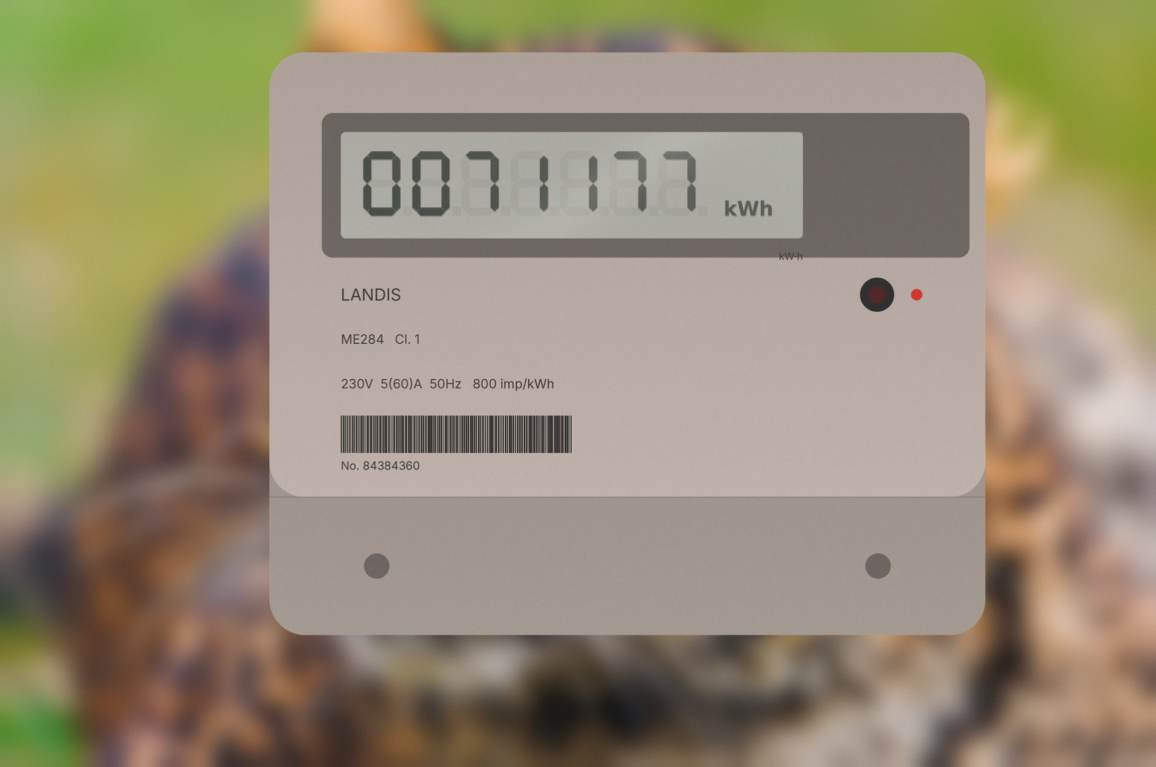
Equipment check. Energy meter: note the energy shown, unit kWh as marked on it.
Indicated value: 71177 kWh
